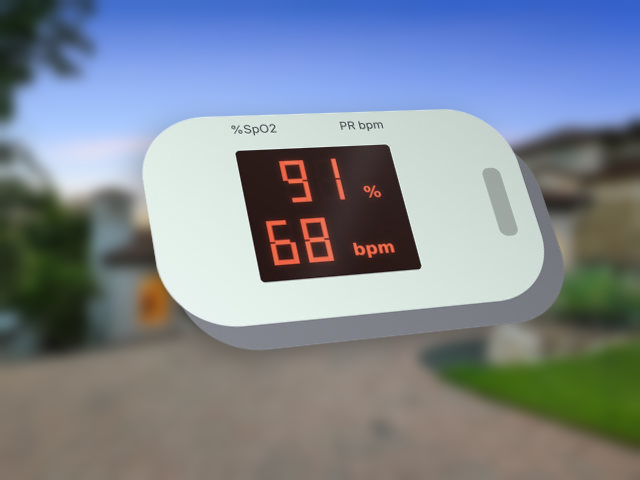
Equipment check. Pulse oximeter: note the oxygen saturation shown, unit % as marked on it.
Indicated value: 91 %
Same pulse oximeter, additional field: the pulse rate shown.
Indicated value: 68 bpm
